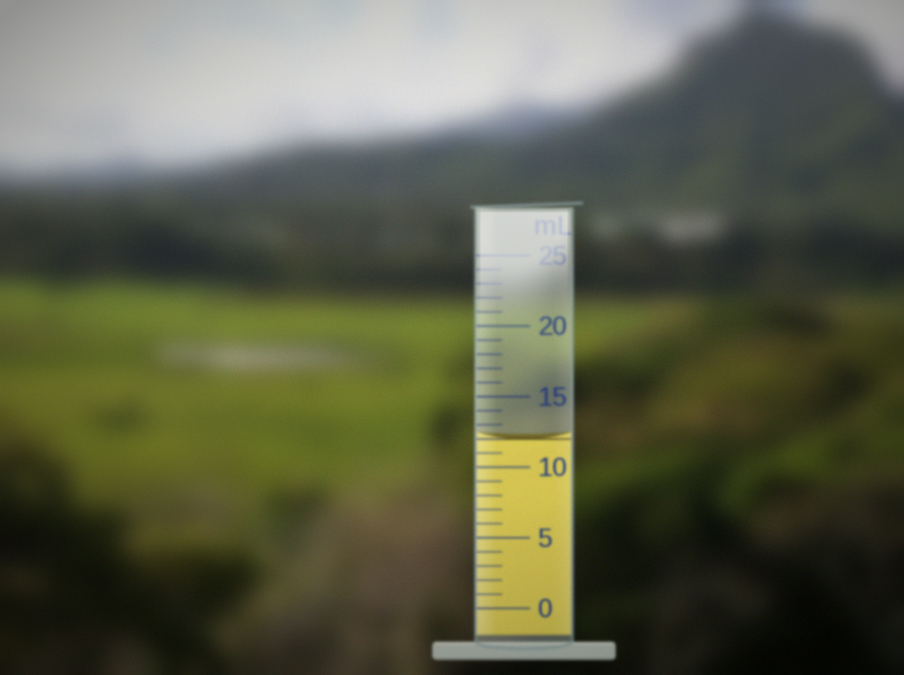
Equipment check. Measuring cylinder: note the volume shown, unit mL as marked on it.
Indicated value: 12 mL
